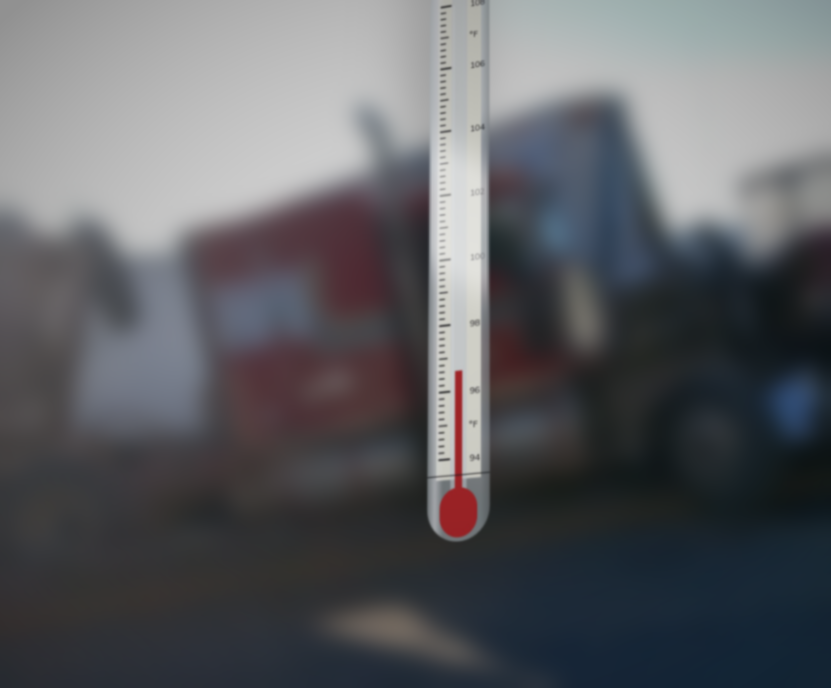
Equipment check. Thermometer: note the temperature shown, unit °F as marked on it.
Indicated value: 96.6 °F
